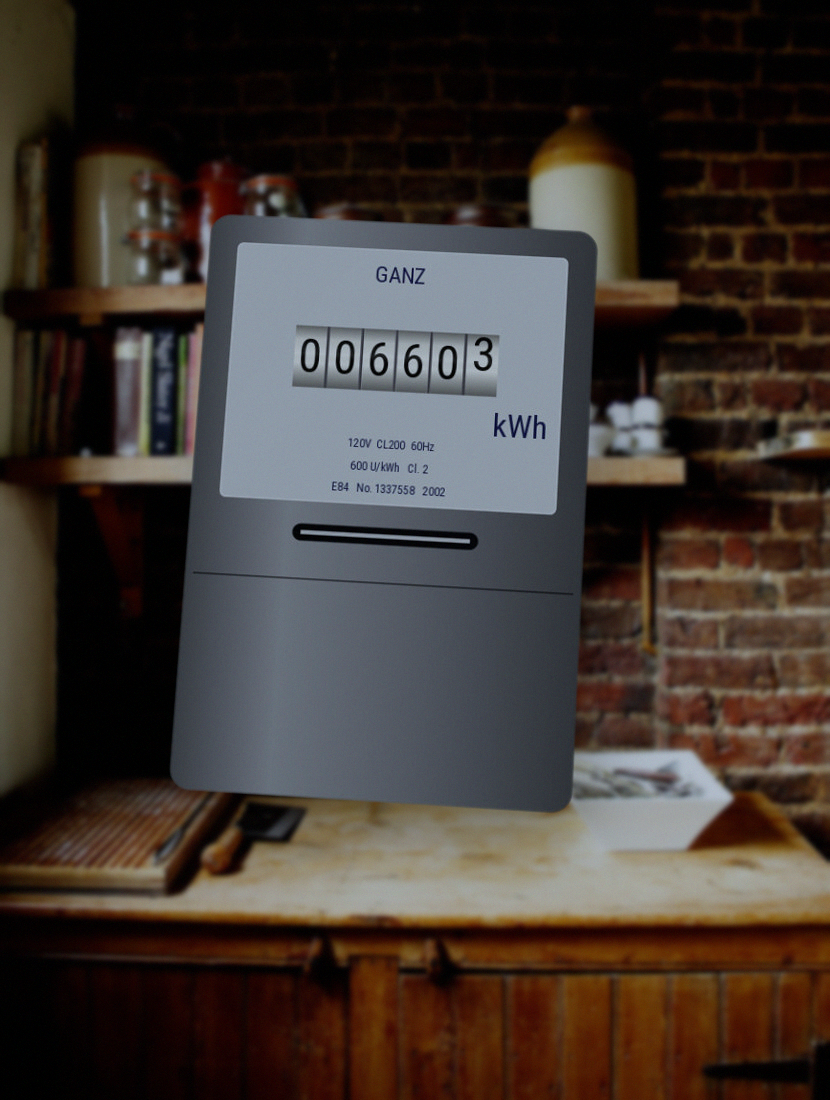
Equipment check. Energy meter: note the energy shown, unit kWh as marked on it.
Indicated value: 6603 kWh
